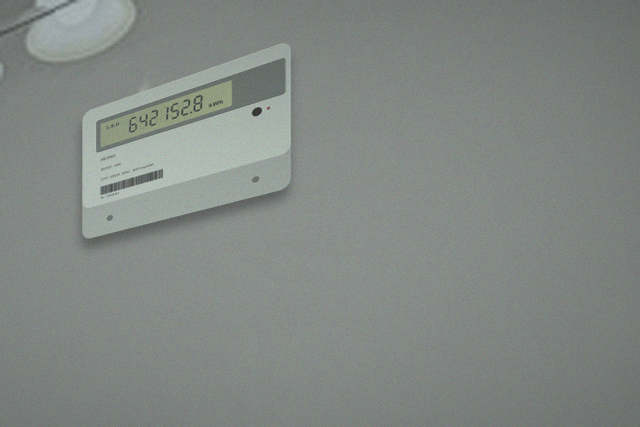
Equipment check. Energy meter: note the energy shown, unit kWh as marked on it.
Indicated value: 642152.8 kWh
